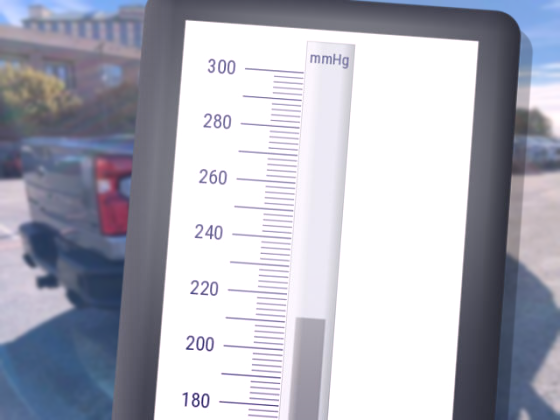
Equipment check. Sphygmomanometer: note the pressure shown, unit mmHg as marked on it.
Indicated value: 212 mmHg
